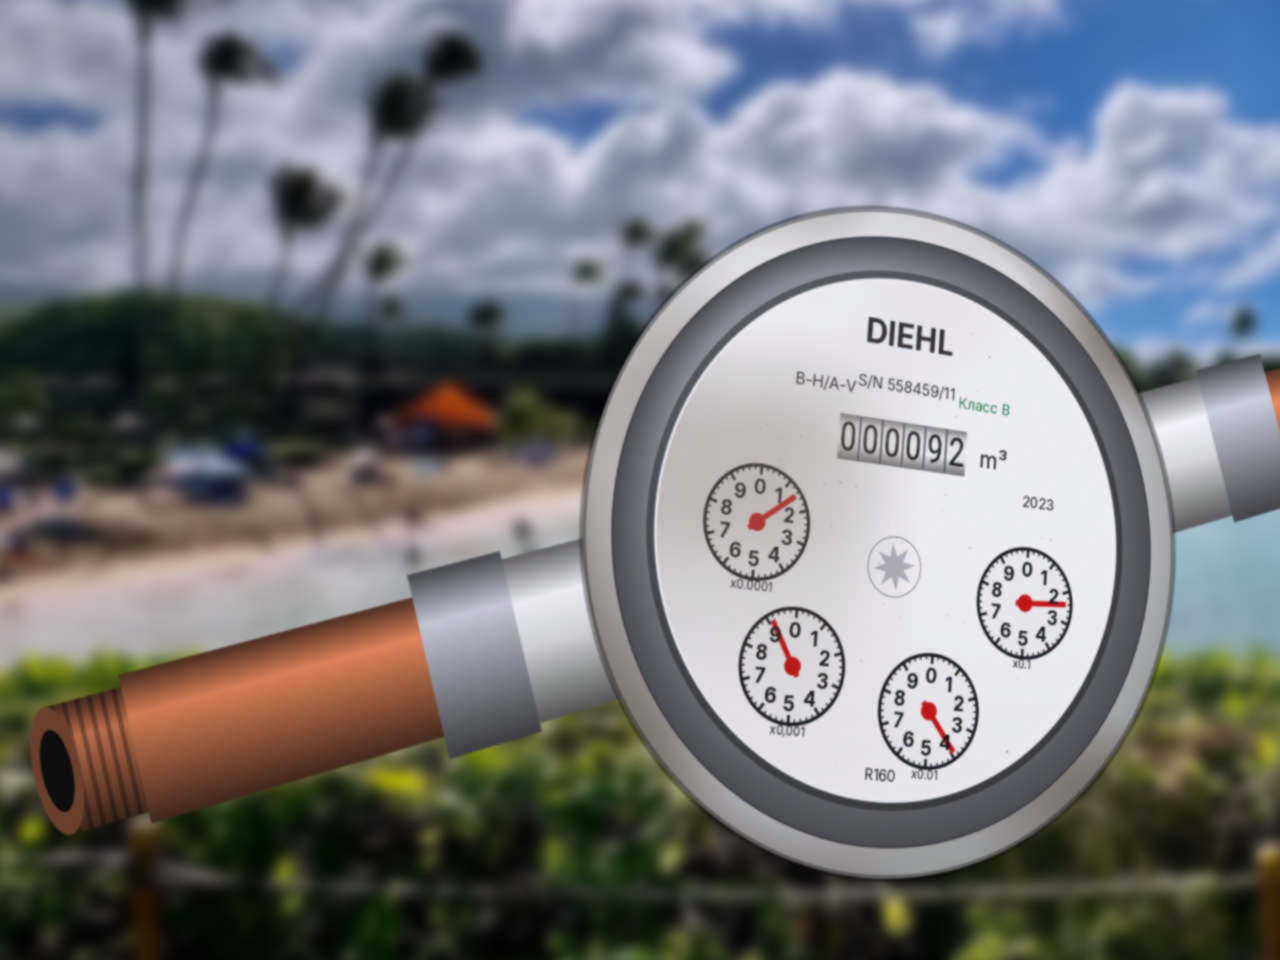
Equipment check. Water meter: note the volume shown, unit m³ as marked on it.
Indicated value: 92.2391 m³
